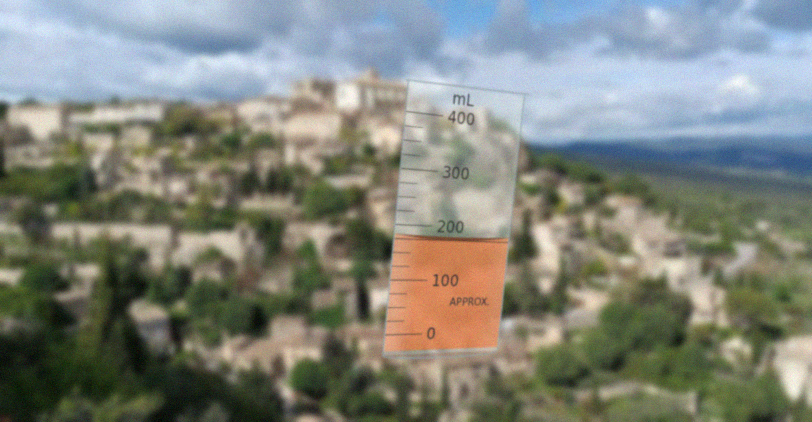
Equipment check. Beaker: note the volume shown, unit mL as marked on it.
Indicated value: 175 mL
